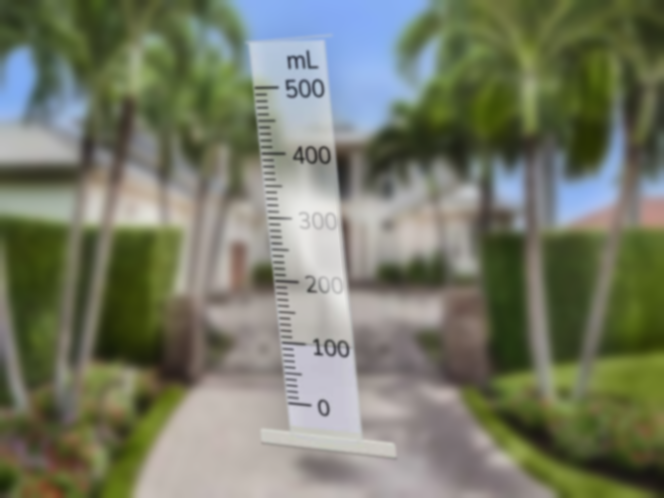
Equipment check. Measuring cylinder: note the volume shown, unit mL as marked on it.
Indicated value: 100 mL
